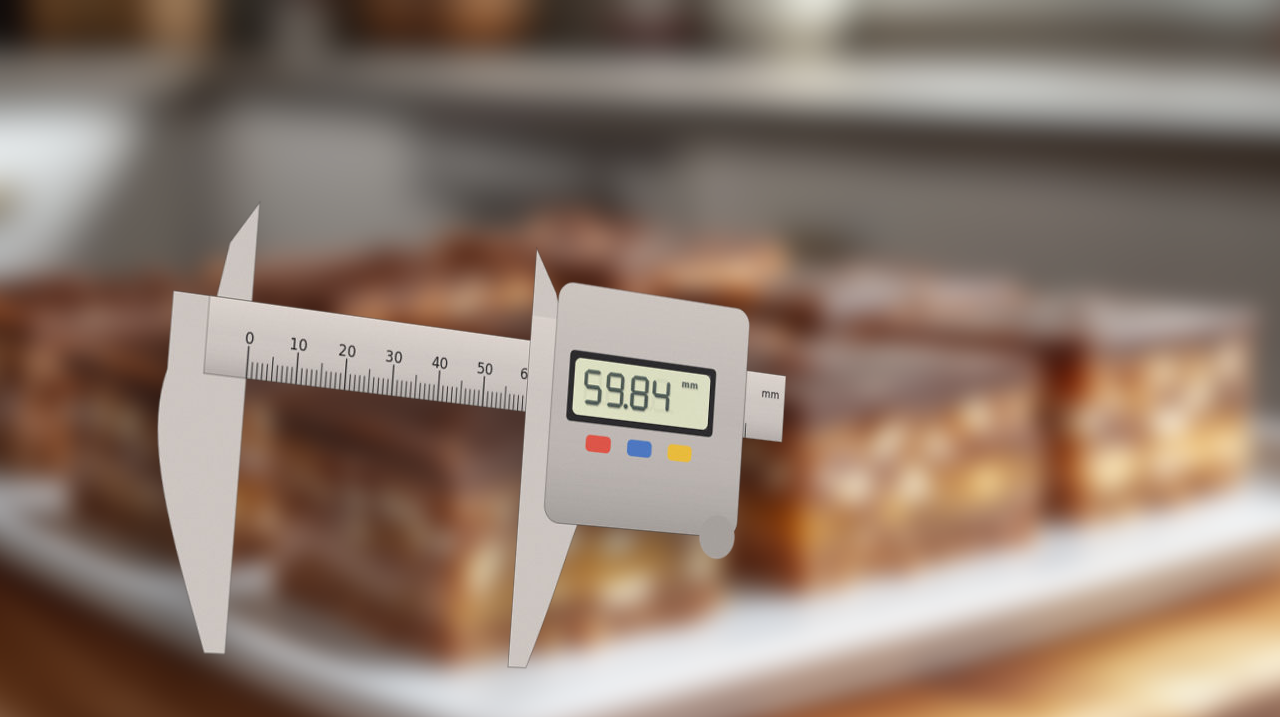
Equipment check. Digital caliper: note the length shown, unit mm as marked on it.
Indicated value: 59.84 mm
